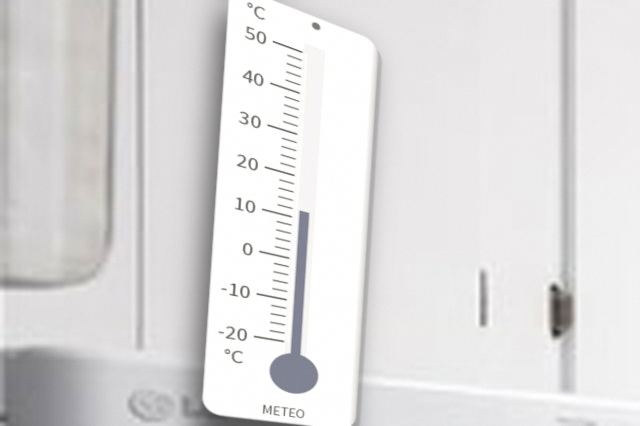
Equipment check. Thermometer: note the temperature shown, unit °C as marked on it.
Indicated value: 12 °C
